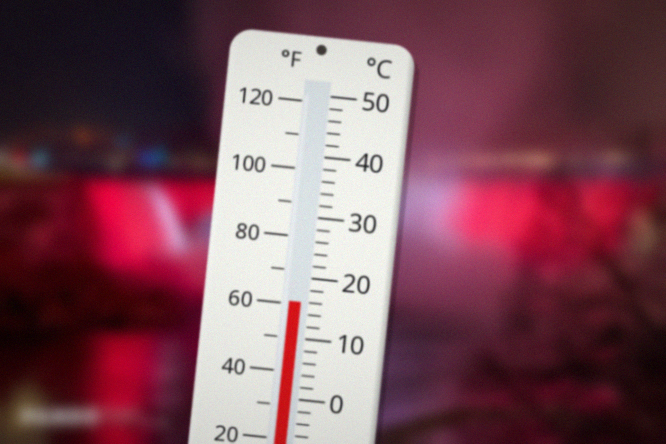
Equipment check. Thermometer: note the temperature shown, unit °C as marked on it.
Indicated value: 16 °C
